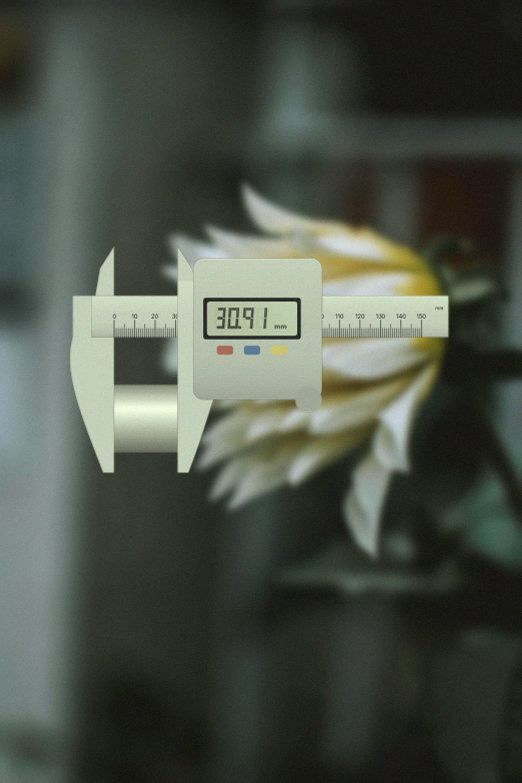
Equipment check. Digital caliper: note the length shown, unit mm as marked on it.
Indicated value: 30.91 mm
